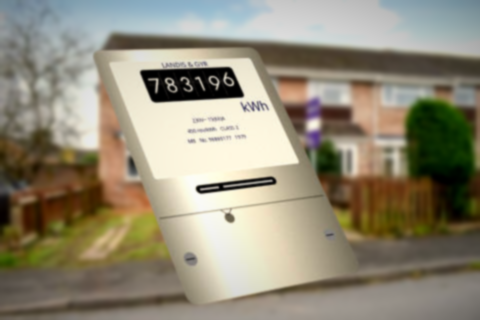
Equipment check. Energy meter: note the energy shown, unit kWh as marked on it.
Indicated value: 783196 kWh
